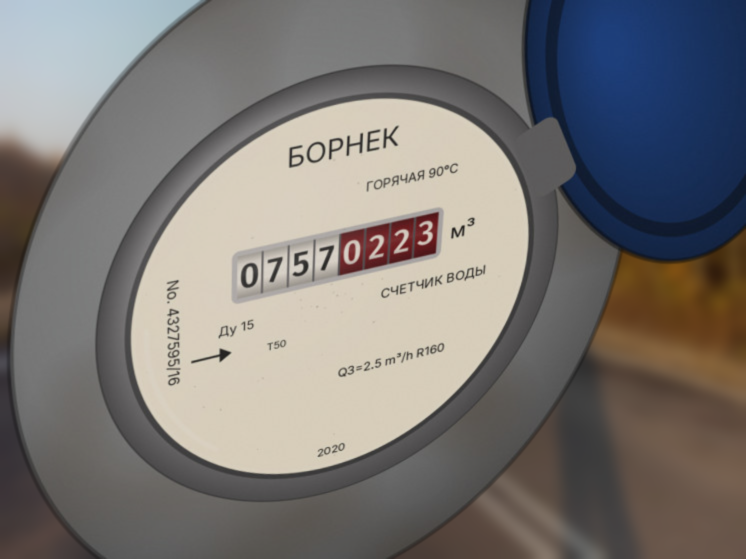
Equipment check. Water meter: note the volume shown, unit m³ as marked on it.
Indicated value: 757.0223 m³
